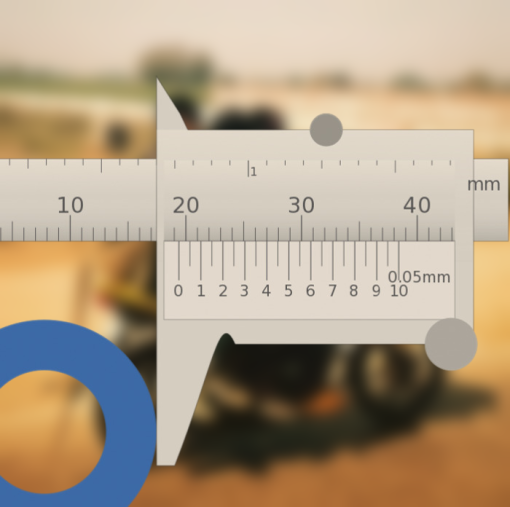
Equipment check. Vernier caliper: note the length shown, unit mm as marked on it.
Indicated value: 19.4 mm
